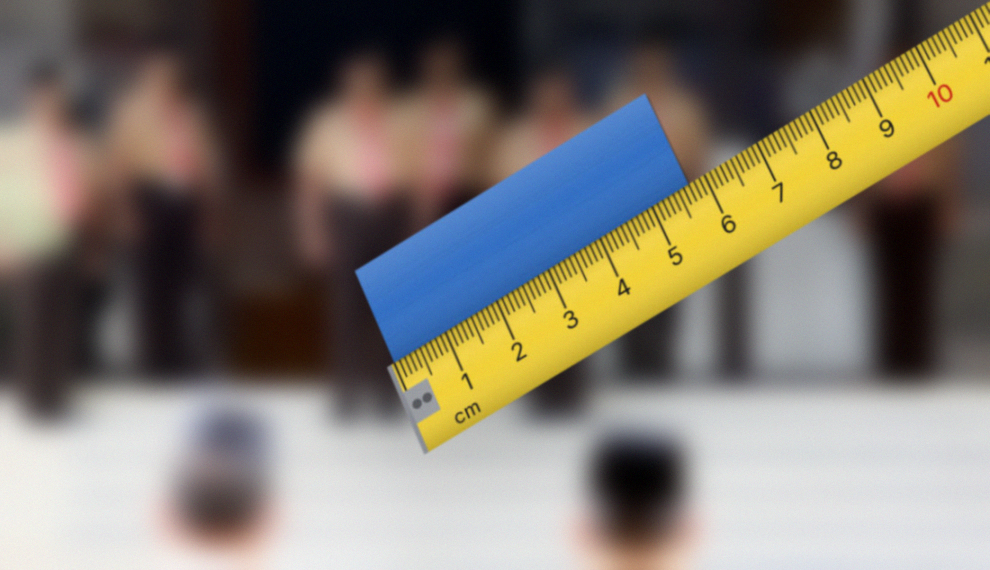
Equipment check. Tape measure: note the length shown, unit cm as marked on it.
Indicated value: 5.7 cm
